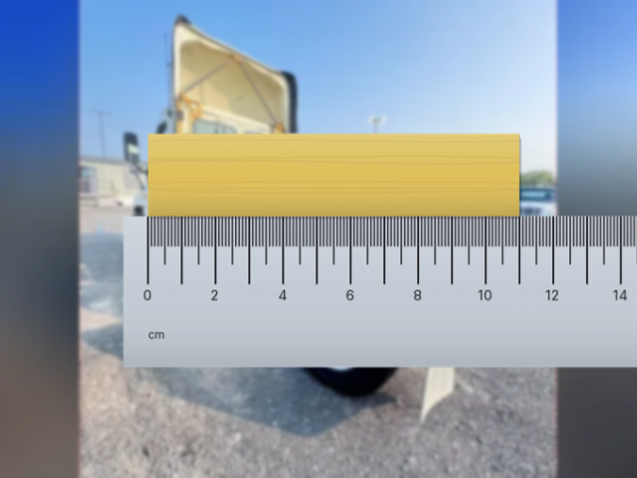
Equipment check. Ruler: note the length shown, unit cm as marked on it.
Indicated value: 11 cm
